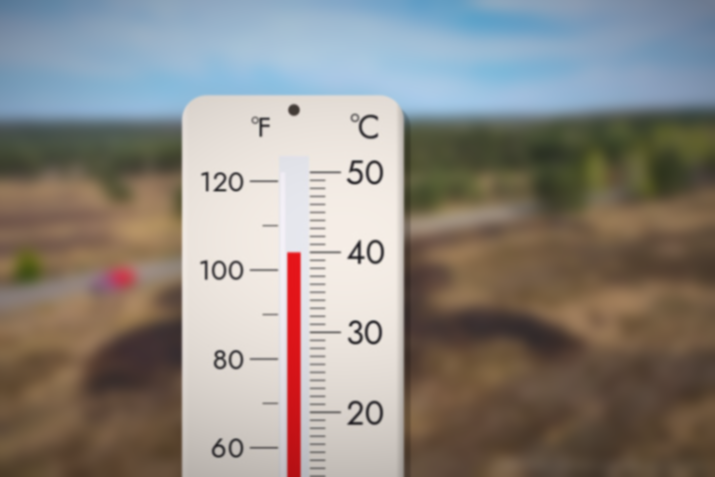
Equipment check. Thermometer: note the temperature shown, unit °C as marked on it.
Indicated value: 40 °C
